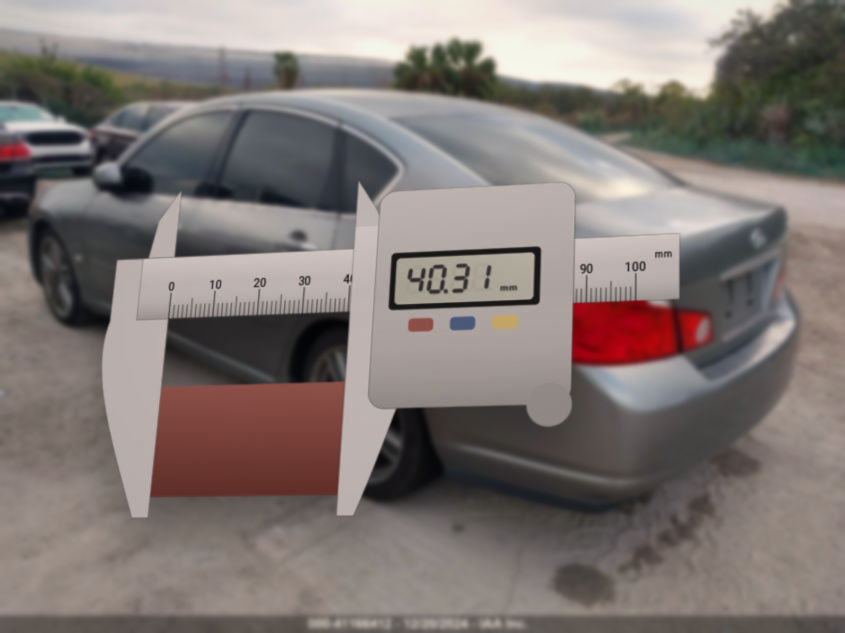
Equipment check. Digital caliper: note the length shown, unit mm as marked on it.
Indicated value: 40.31 mm
